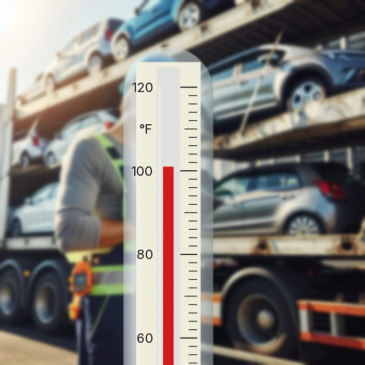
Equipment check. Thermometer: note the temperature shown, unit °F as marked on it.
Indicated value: 101 °F
